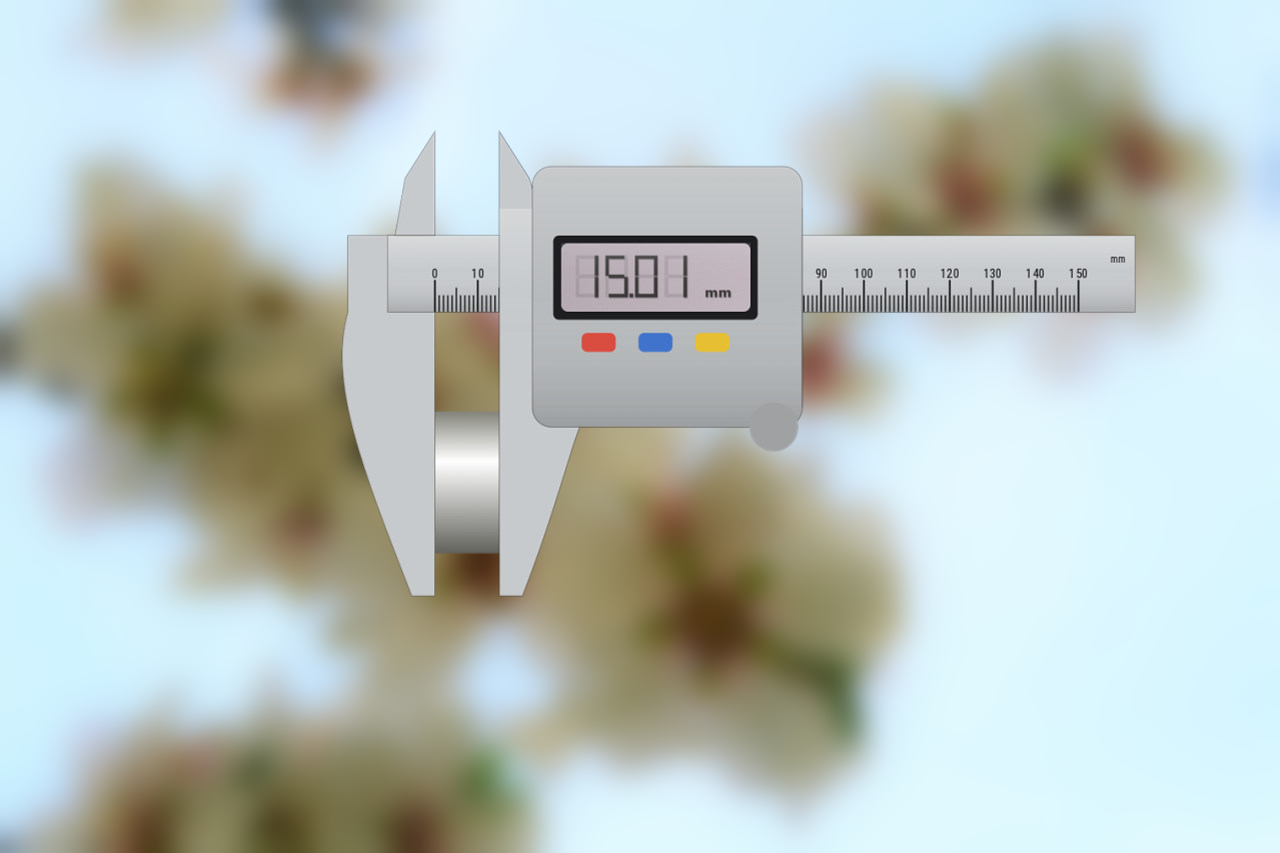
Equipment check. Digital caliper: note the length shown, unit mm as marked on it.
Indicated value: 15.01 mm
